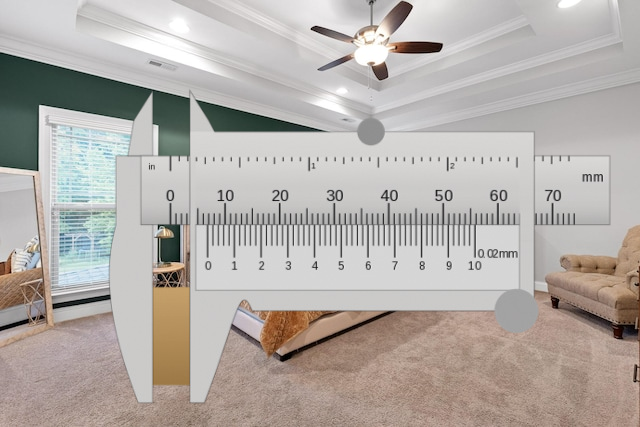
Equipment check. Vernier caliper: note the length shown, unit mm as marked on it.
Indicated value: 6.8 mm
